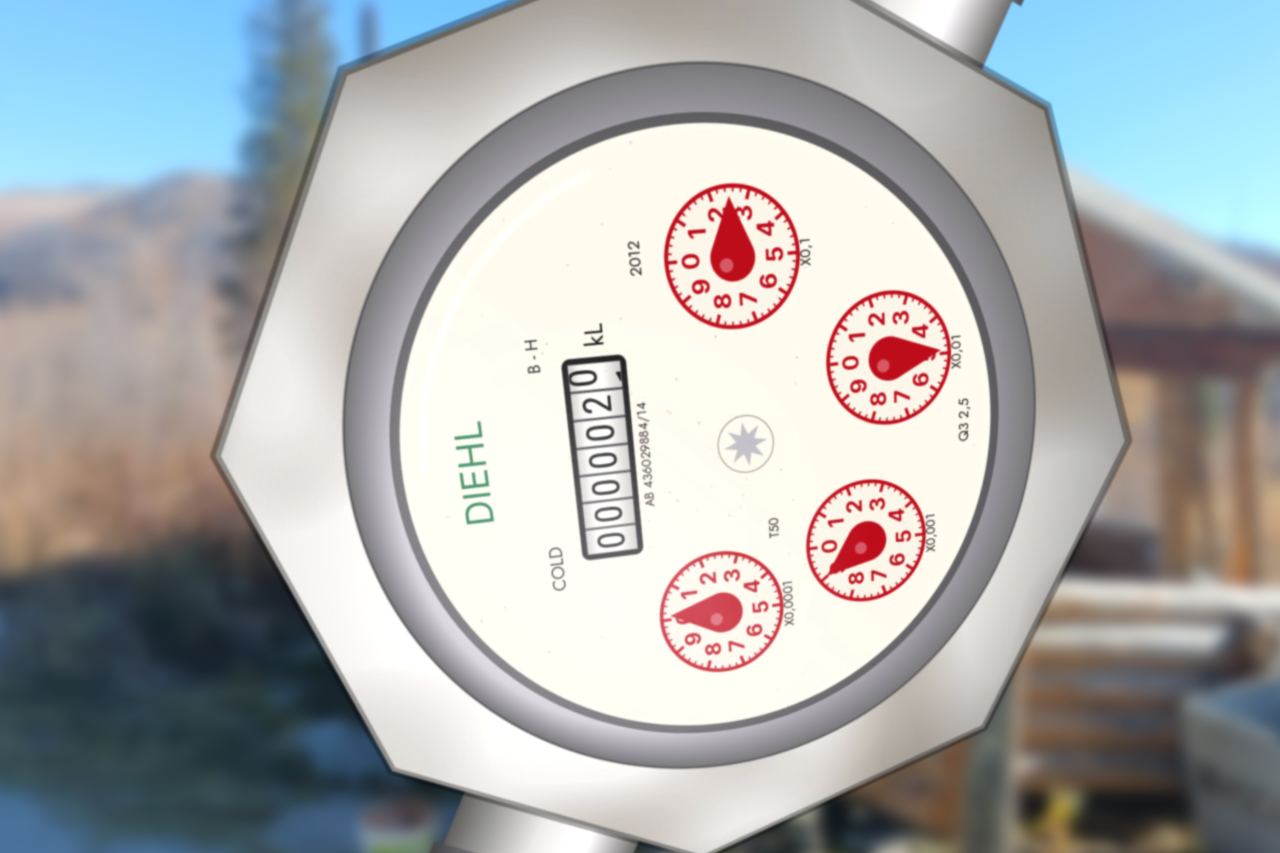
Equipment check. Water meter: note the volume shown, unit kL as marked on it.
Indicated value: 20.2490 kL
